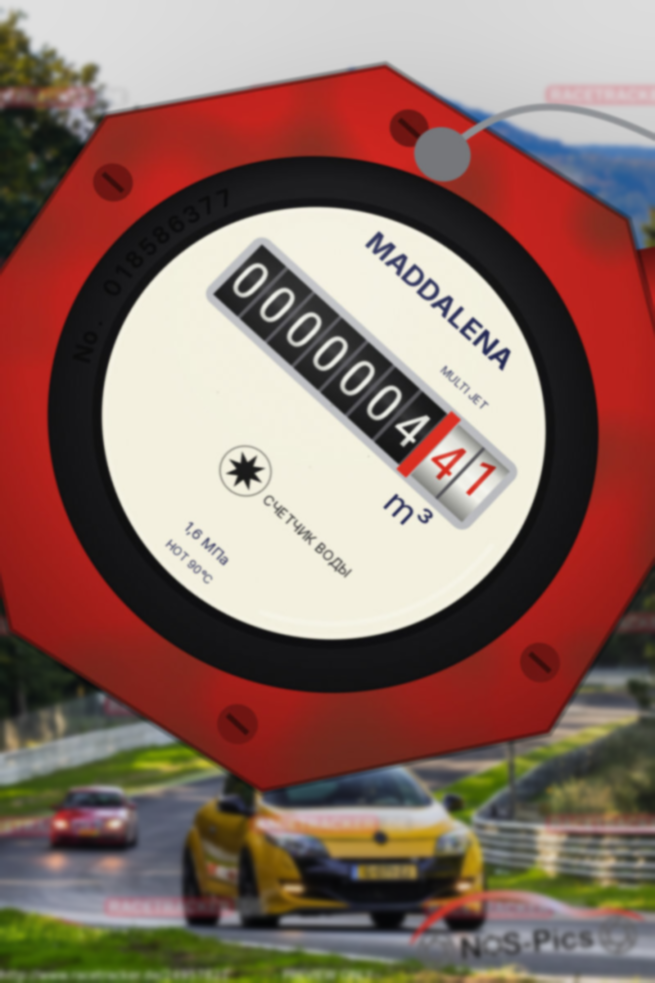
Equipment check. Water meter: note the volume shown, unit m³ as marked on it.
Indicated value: 4.41 m³
